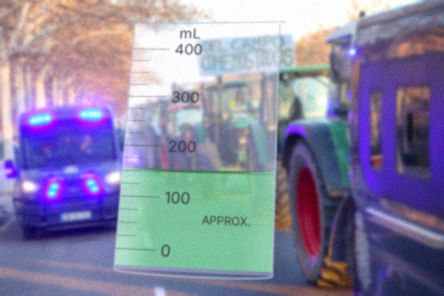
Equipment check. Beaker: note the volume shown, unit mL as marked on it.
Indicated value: 150 mL
